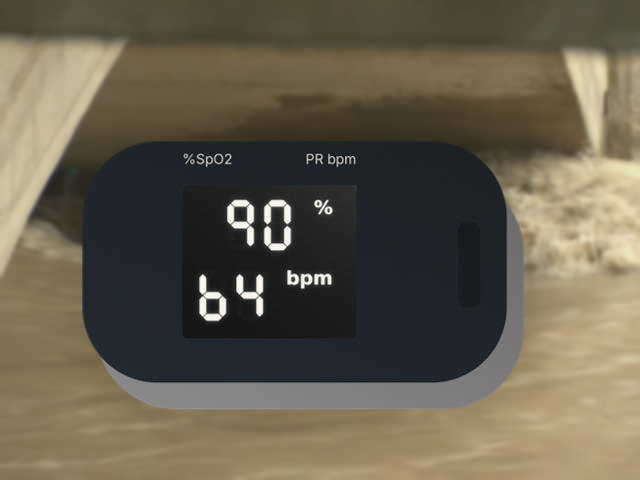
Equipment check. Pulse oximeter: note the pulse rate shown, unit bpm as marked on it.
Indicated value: 64 bpm
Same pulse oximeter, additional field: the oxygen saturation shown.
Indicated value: 90 %
